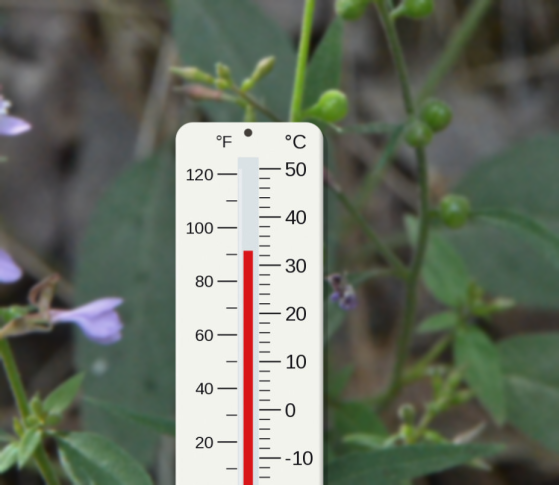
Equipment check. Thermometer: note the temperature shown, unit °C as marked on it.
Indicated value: 33 °C
